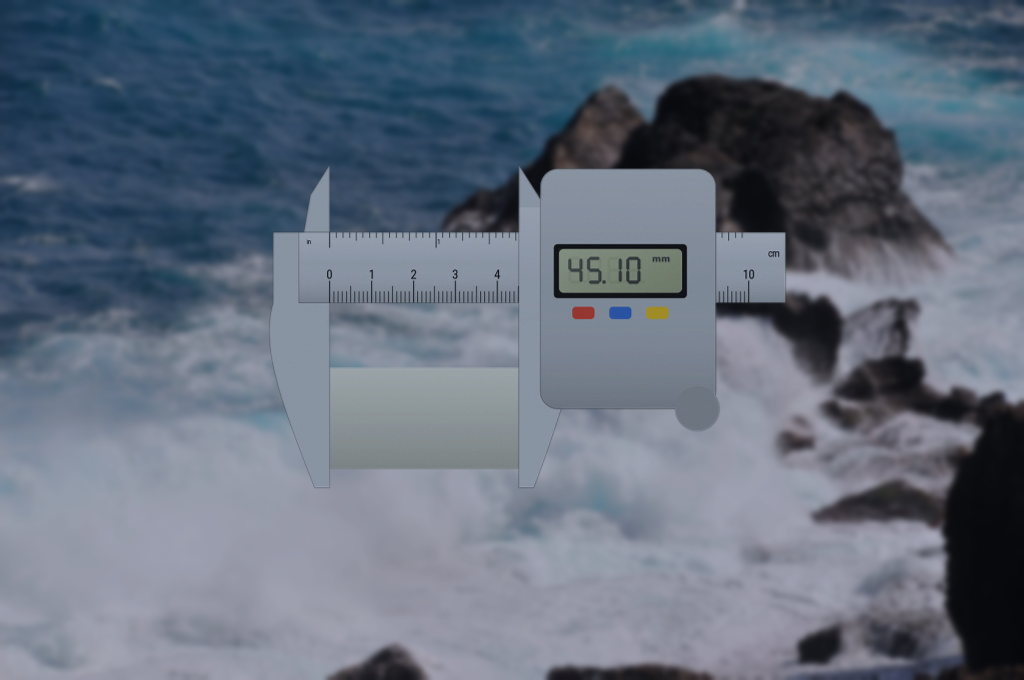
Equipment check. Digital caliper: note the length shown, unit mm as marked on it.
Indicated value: 45.10 mm
